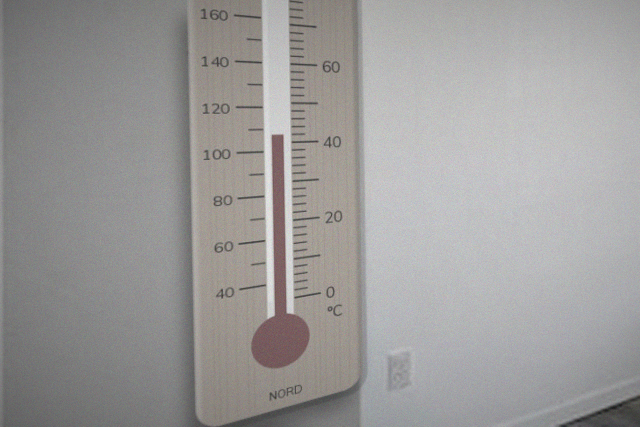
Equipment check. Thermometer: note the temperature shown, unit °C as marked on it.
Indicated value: 42 °C
